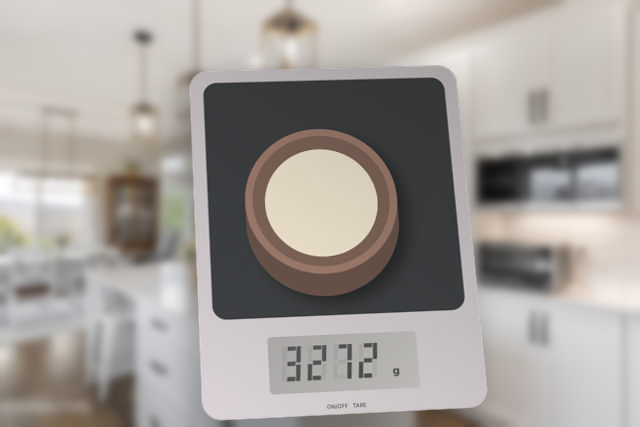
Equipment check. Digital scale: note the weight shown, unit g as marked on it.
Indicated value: 3272 g
